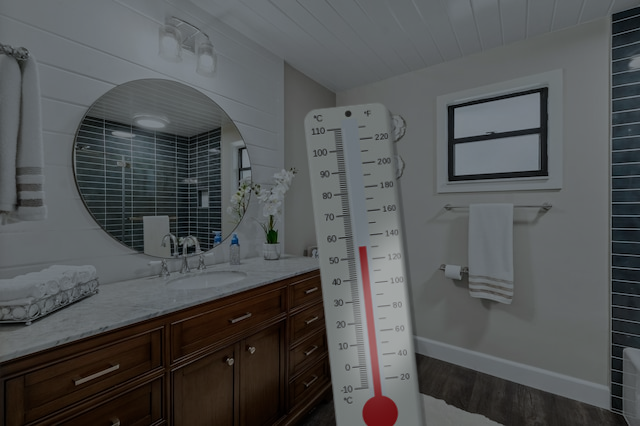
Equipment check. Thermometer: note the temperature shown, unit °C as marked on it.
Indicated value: 55 °C
